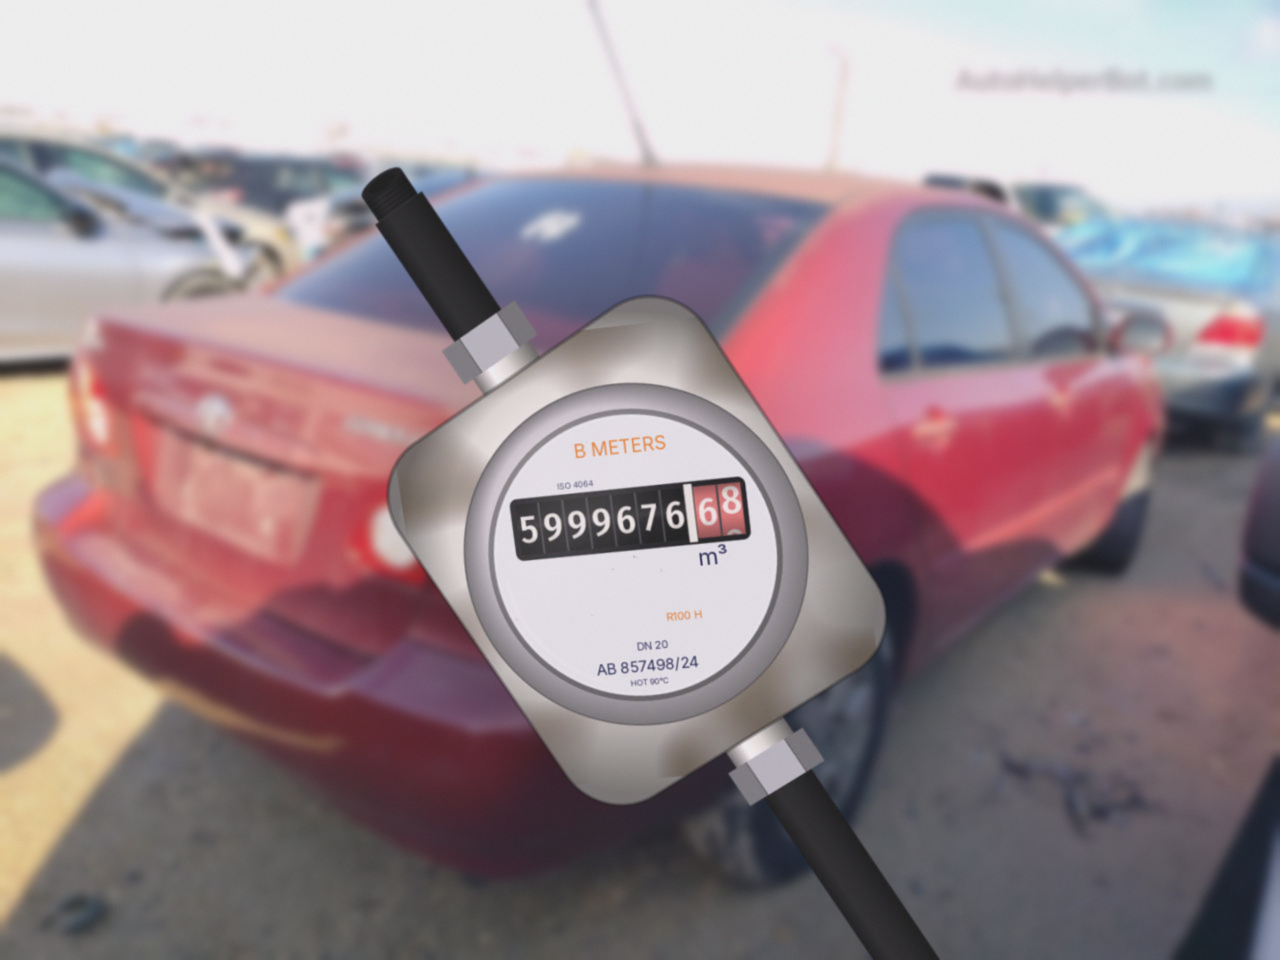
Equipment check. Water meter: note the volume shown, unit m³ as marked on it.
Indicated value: 5999676.68 m³
